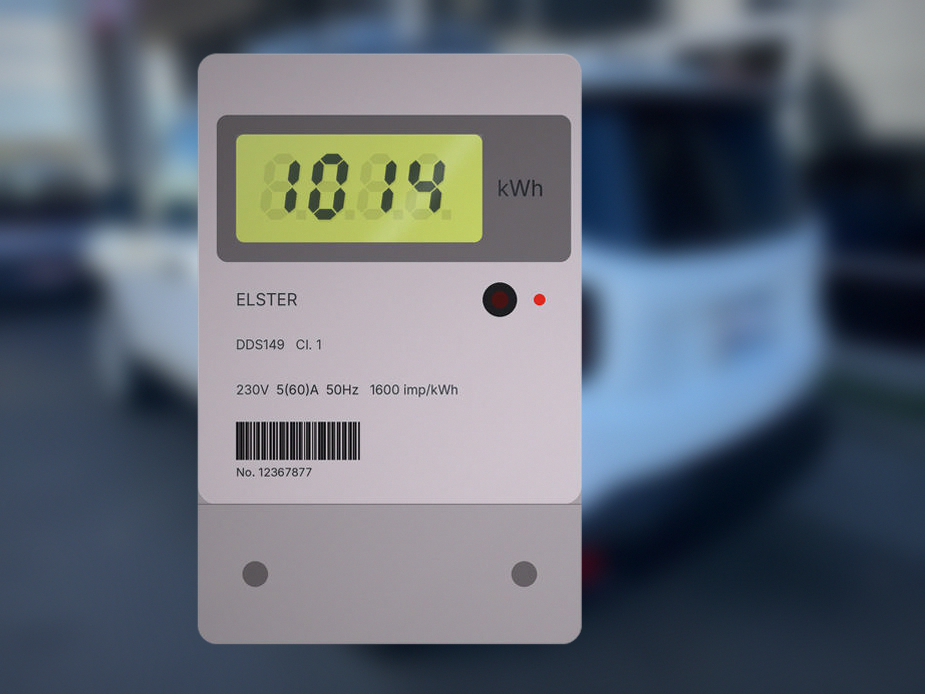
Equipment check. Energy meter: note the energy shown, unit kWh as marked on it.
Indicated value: 1014 kWh
